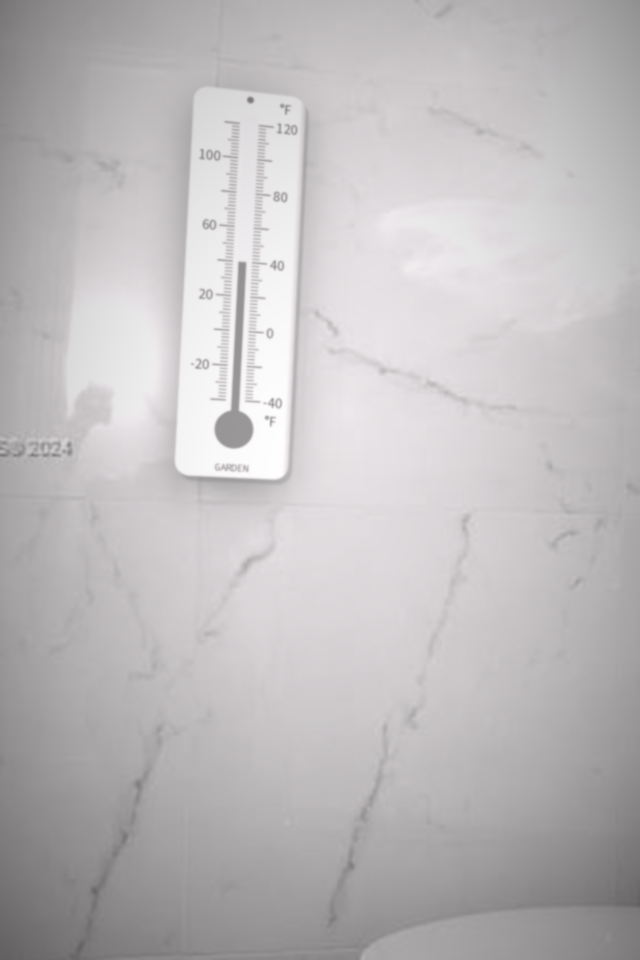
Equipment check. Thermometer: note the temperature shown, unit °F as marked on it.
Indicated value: 40 °F
